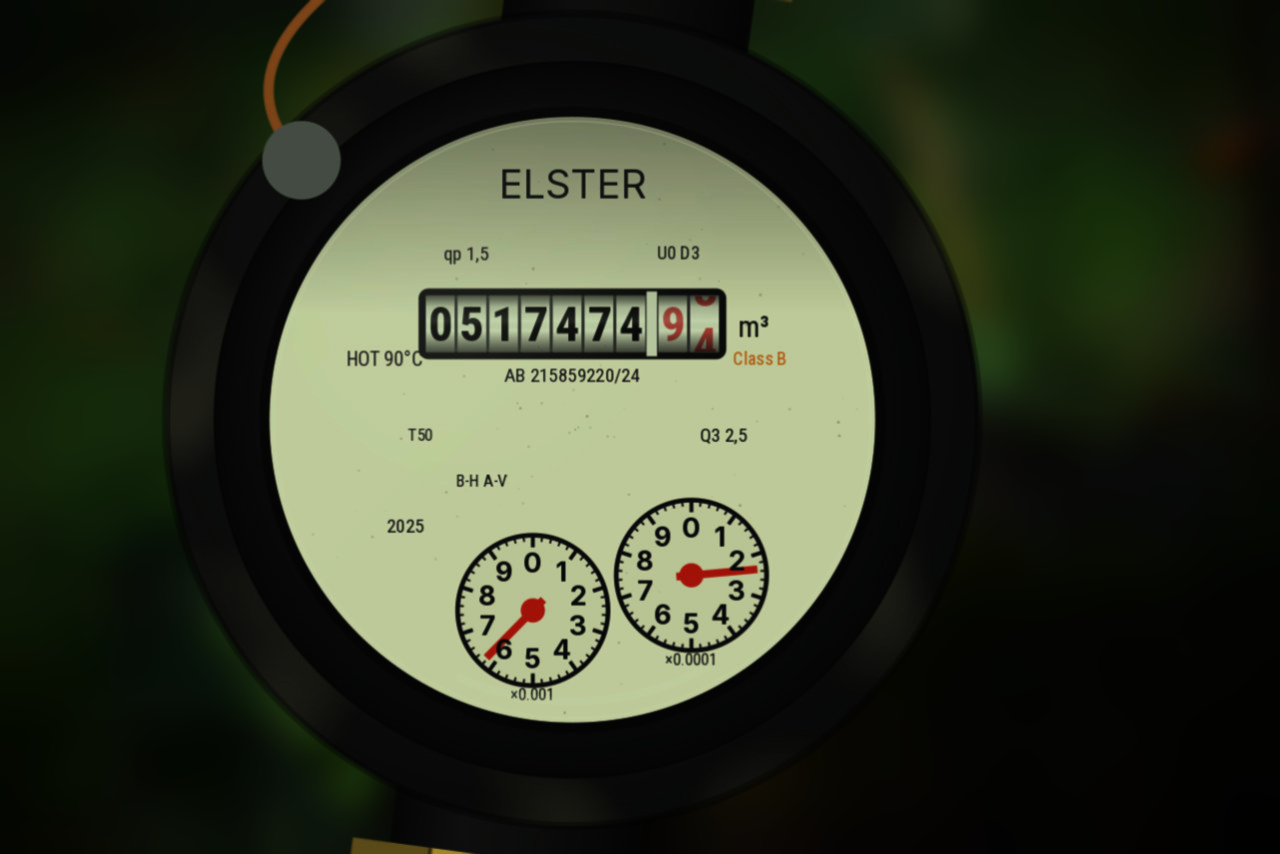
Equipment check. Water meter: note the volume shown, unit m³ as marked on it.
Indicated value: 517474.9362 m³
